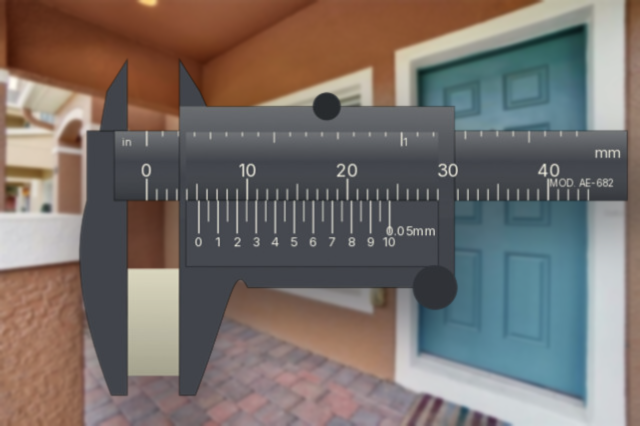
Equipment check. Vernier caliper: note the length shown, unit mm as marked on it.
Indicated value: 5.2 mm
